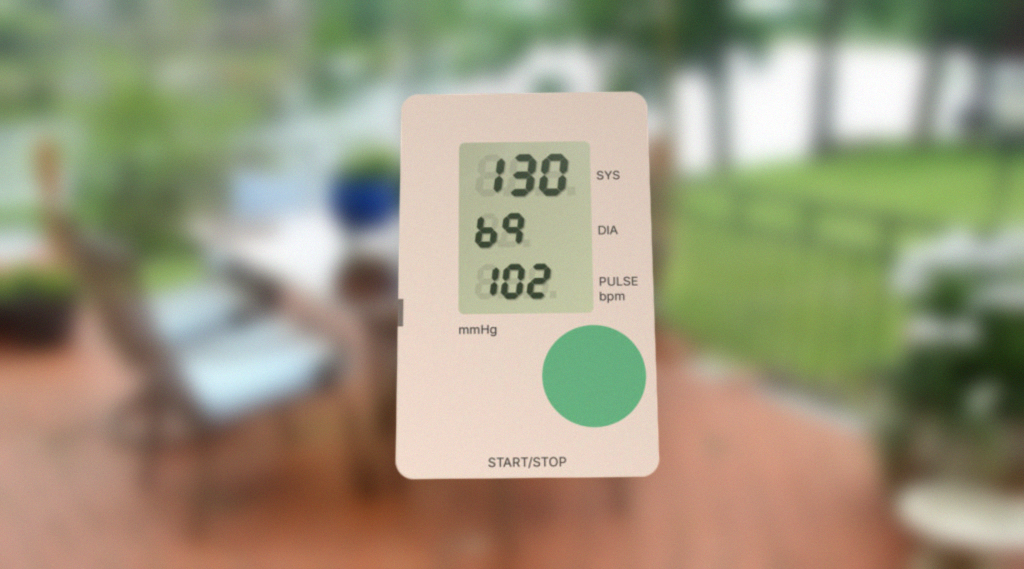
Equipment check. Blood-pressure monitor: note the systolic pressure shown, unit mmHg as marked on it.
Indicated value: 130 mmHg
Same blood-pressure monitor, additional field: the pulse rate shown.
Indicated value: 102 bpm
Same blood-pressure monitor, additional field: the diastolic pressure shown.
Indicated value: 69 mmHg
